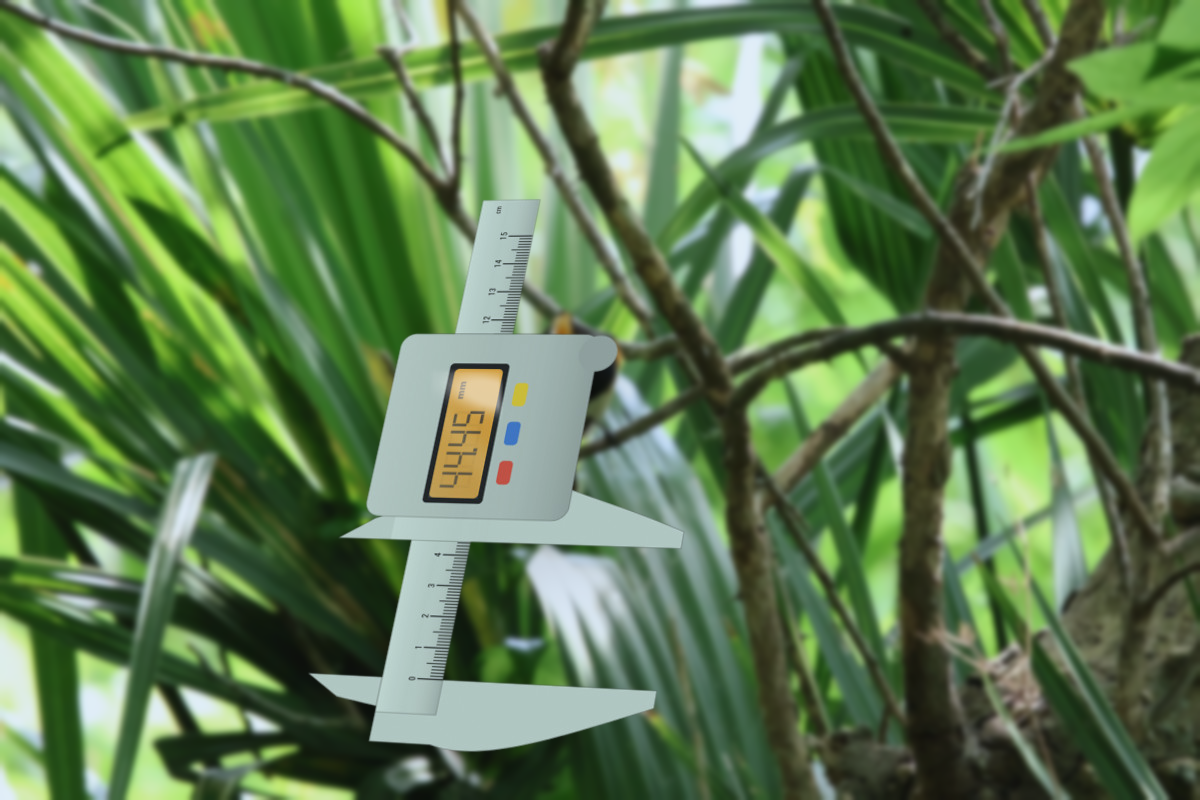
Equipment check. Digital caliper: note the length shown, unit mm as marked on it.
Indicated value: 44.45 mm
